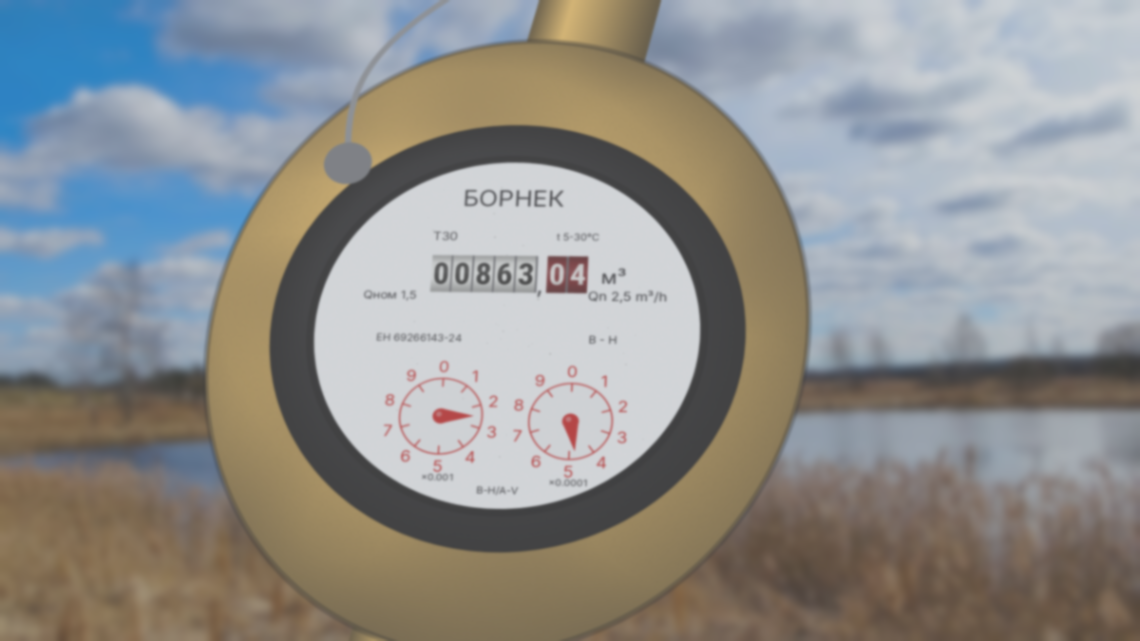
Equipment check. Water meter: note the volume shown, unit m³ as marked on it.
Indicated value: 863.0424 m³
